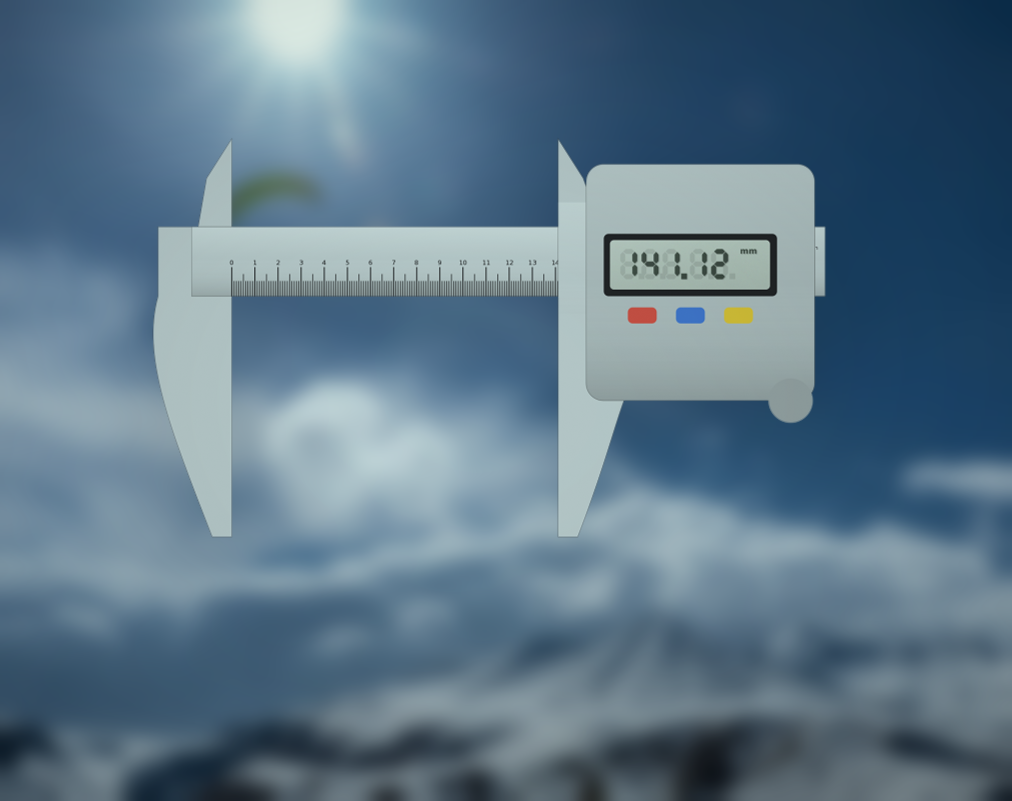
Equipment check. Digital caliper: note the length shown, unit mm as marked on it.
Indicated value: 141.12 mm
